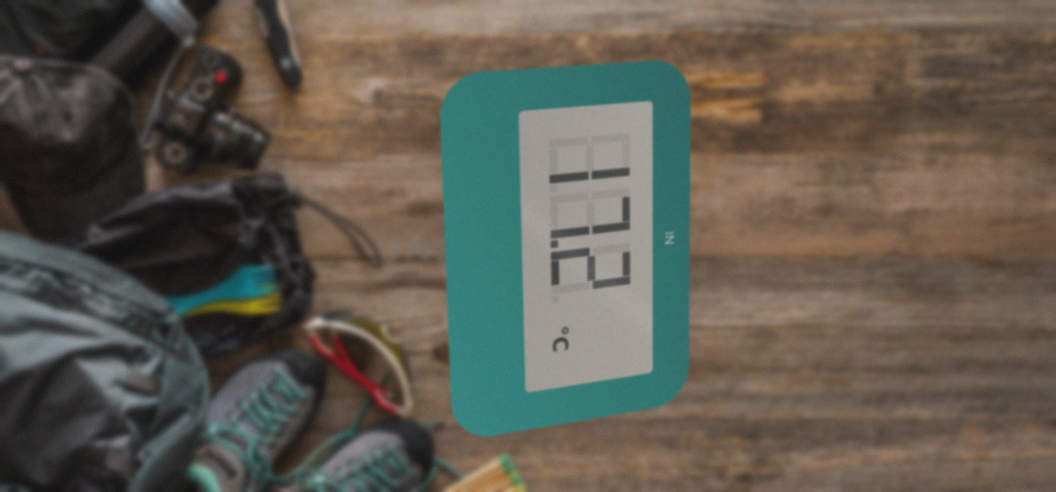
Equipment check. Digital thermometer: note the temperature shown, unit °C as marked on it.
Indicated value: 17.2 °C
